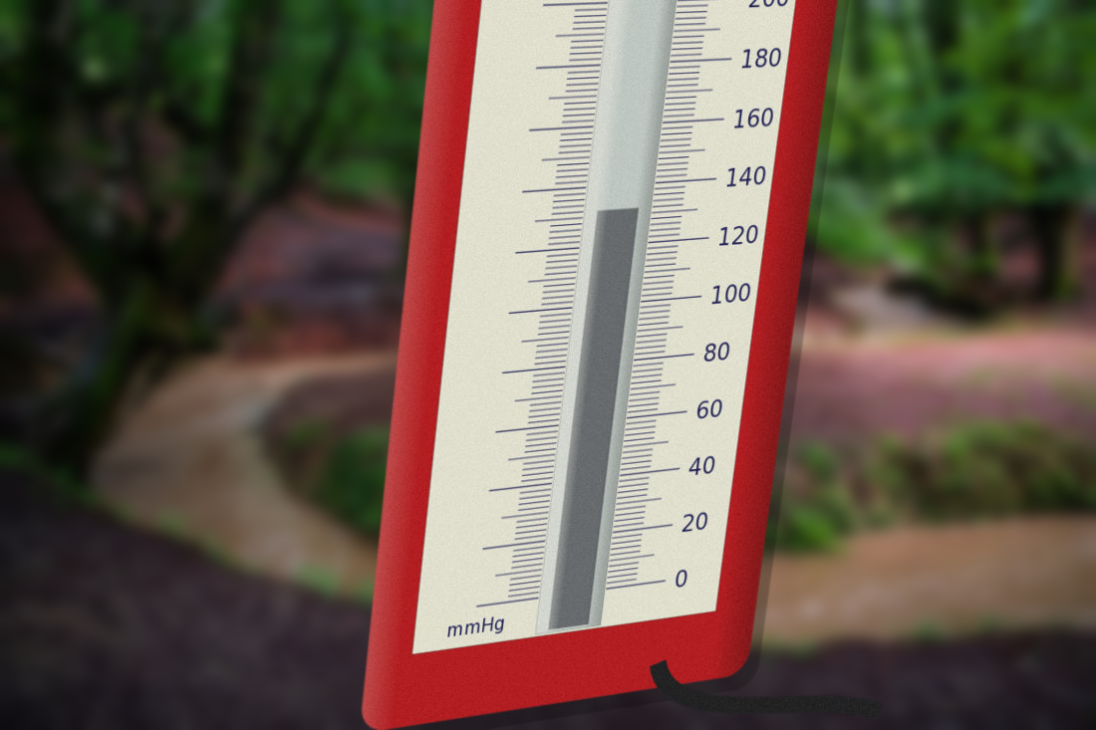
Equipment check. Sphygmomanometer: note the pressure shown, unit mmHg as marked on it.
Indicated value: 132 mmHg
